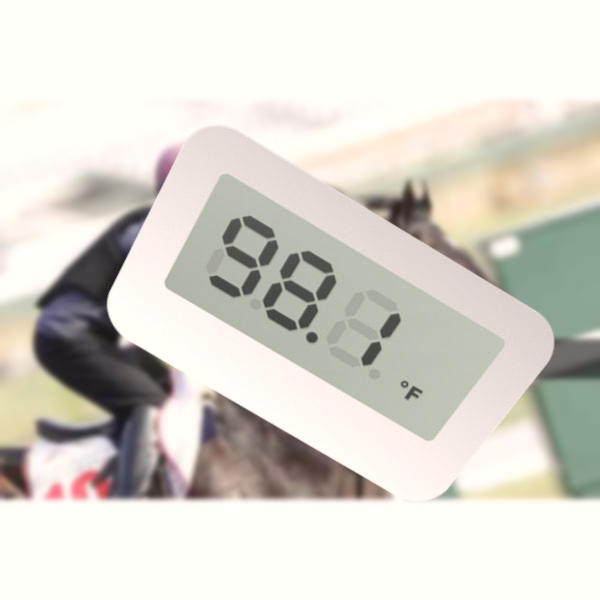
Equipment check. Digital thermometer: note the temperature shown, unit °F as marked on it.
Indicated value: 98.1 °F
